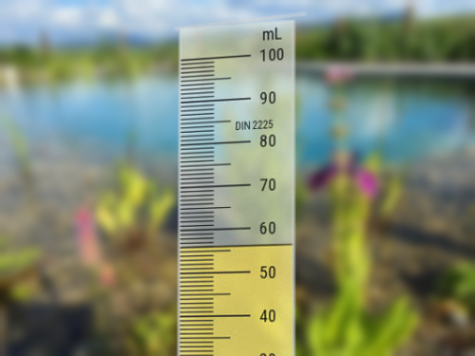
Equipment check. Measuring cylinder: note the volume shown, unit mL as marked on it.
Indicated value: 56 mL
